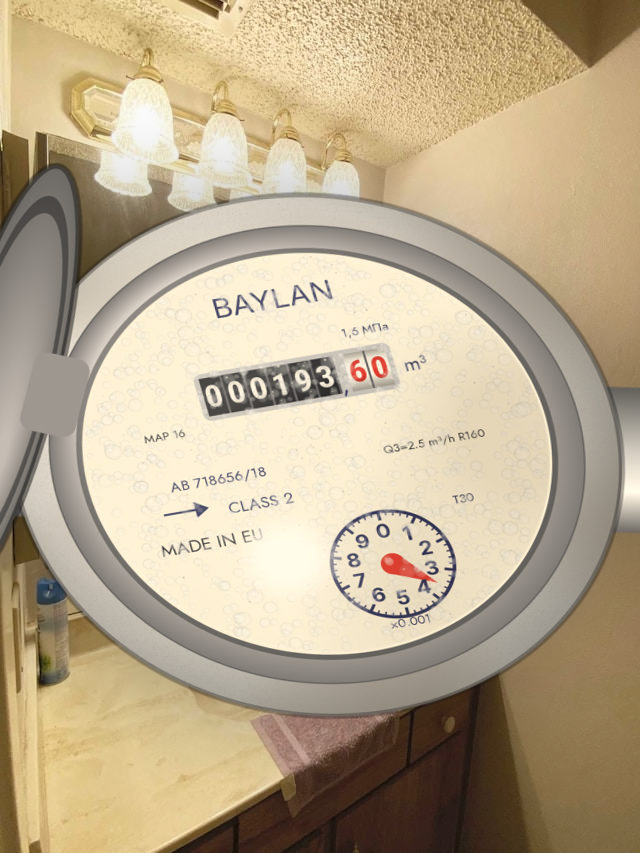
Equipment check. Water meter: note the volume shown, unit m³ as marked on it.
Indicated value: 193.603 m³
